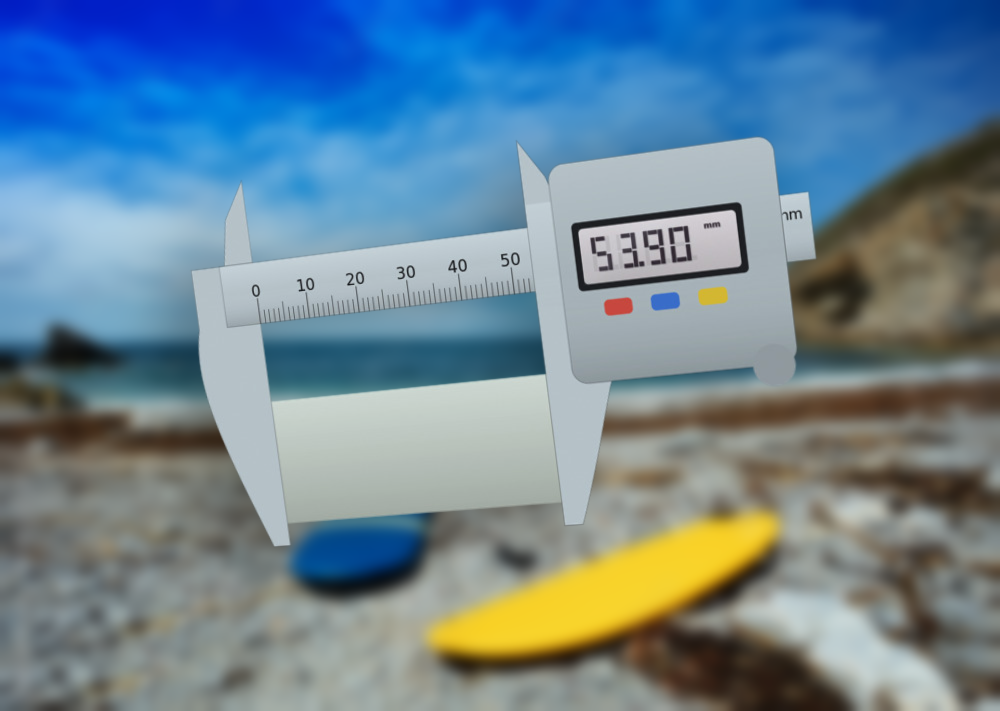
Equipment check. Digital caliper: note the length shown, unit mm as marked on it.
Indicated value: 53.90 mm
